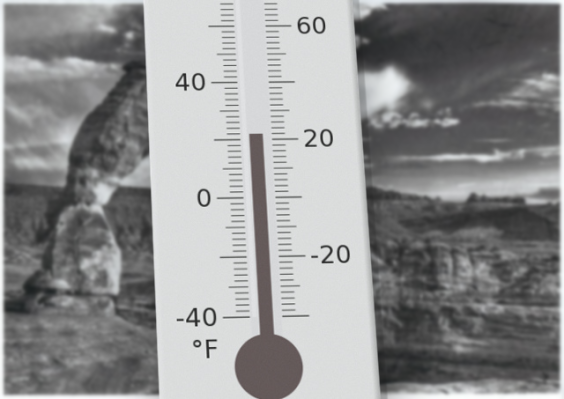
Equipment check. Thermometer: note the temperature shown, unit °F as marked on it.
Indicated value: 22 °F
